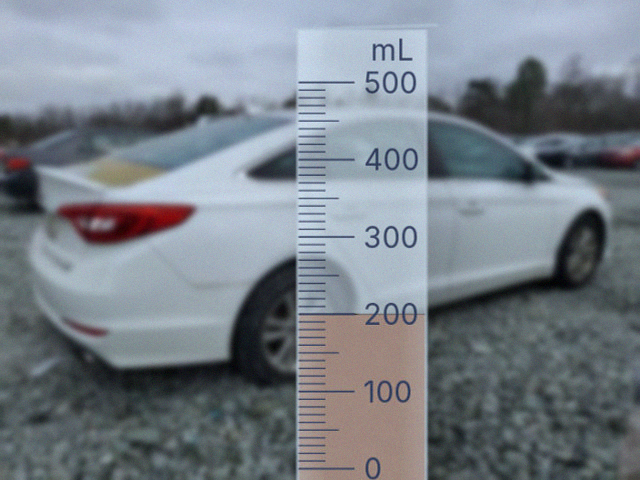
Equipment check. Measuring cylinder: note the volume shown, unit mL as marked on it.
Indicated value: 200 mL
